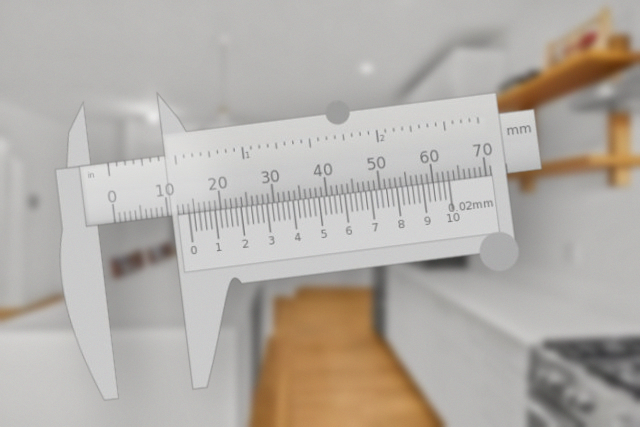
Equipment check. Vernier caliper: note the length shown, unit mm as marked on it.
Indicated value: 14.0 mm
